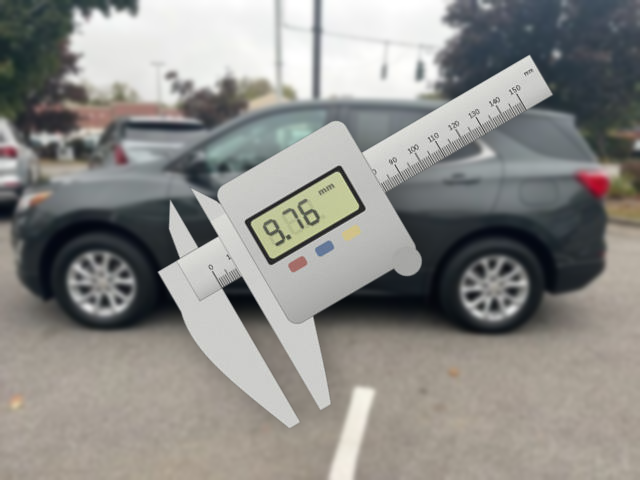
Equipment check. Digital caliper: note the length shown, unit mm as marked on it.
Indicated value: 9.76 mm
